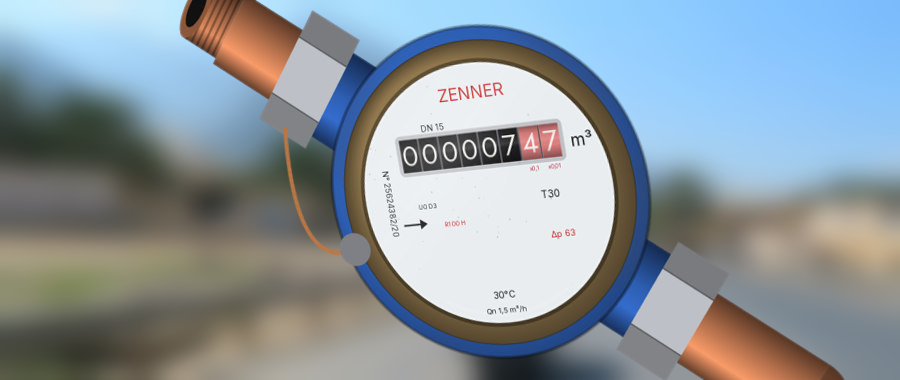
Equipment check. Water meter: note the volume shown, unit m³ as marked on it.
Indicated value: 7.47 m³
